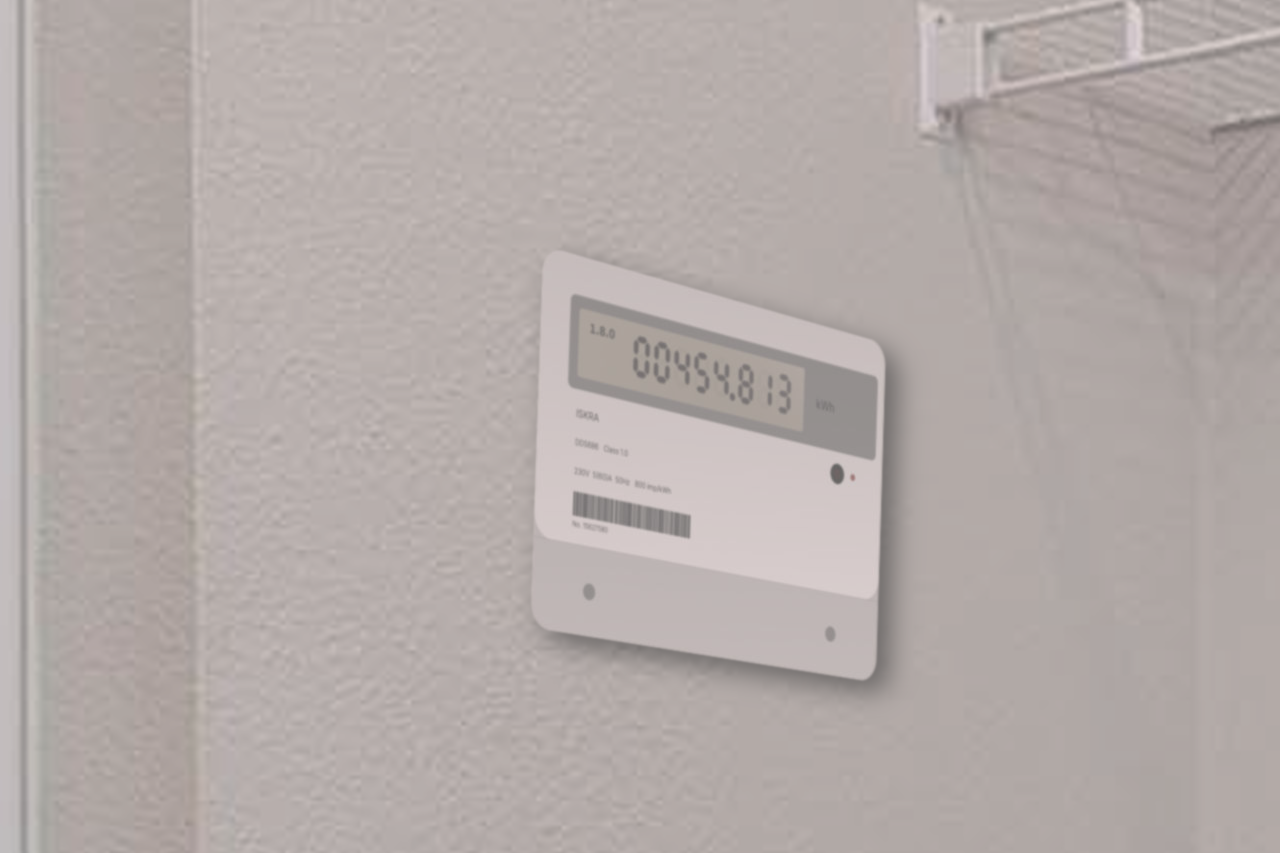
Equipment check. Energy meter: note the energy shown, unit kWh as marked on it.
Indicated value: 454.813 kWh
